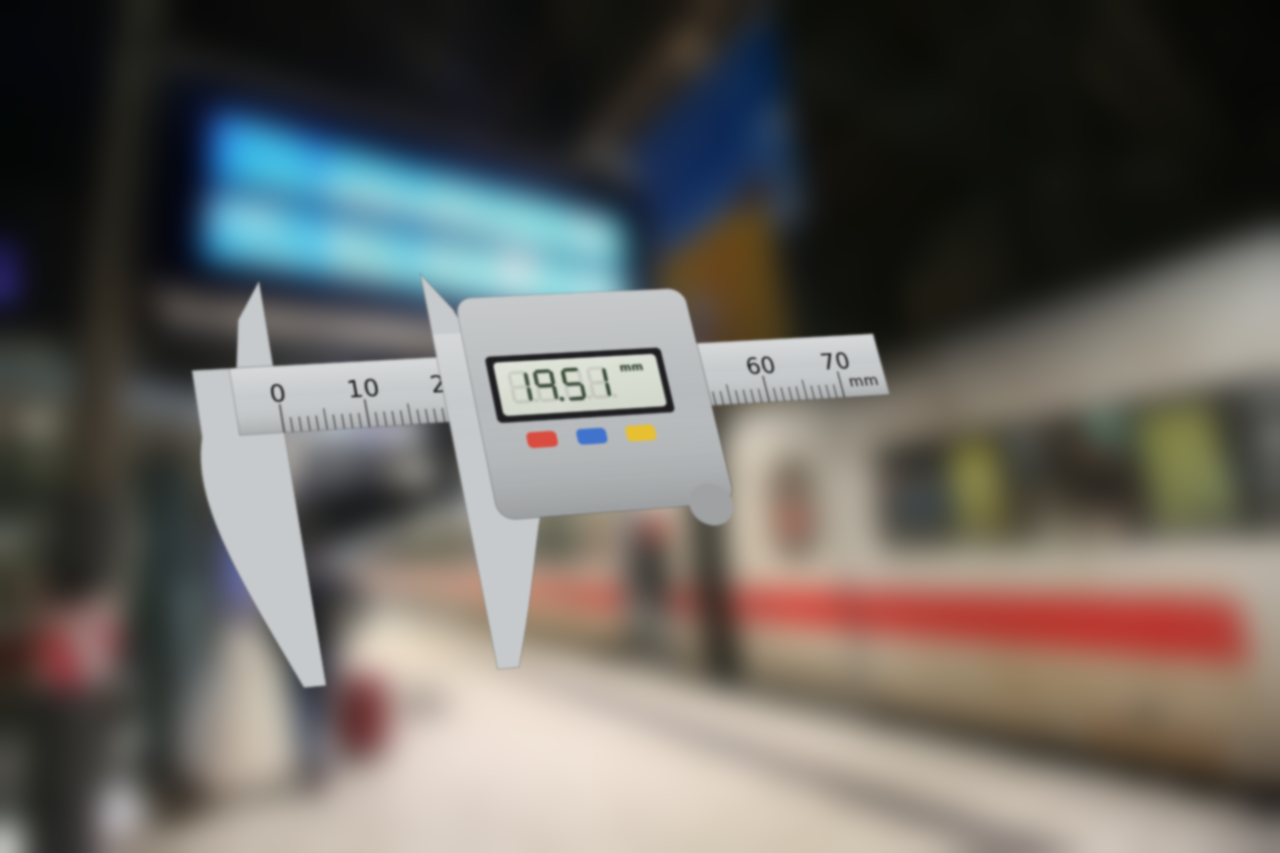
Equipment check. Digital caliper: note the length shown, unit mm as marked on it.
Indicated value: 19.51 mm
